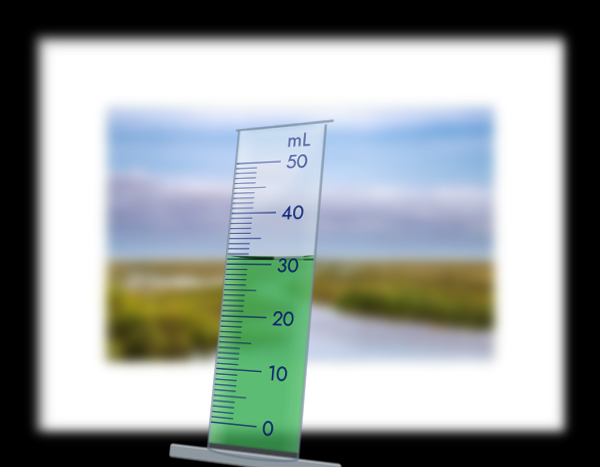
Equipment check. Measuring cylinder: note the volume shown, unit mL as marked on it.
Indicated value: 31 mL
